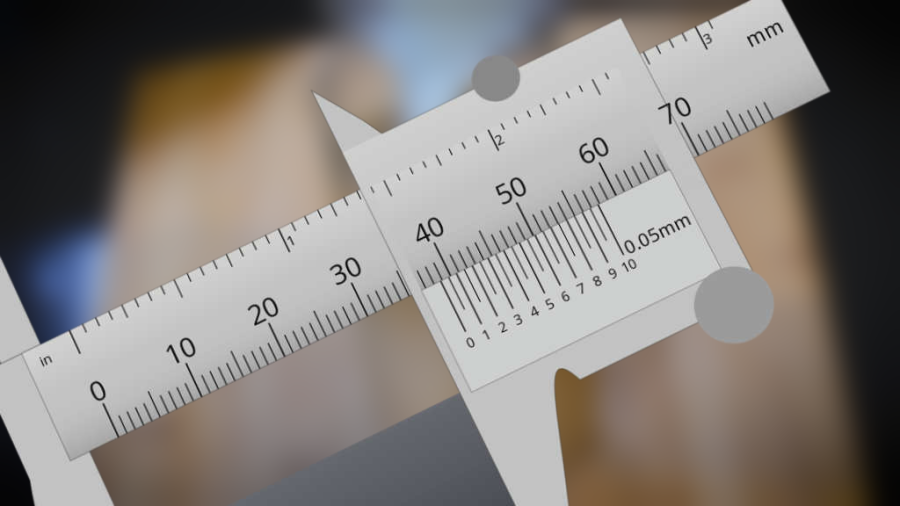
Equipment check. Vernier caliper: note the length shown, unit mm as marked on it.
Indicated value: 38.8 mm
